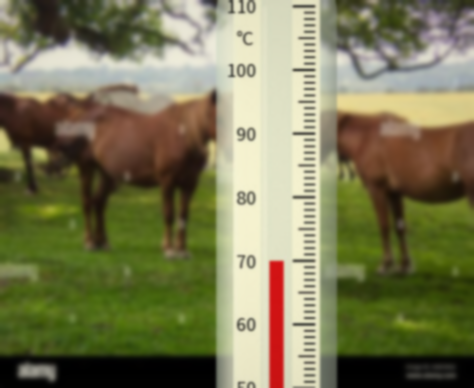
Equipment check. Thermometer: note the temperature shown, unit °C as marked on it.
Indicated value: 70 °C
